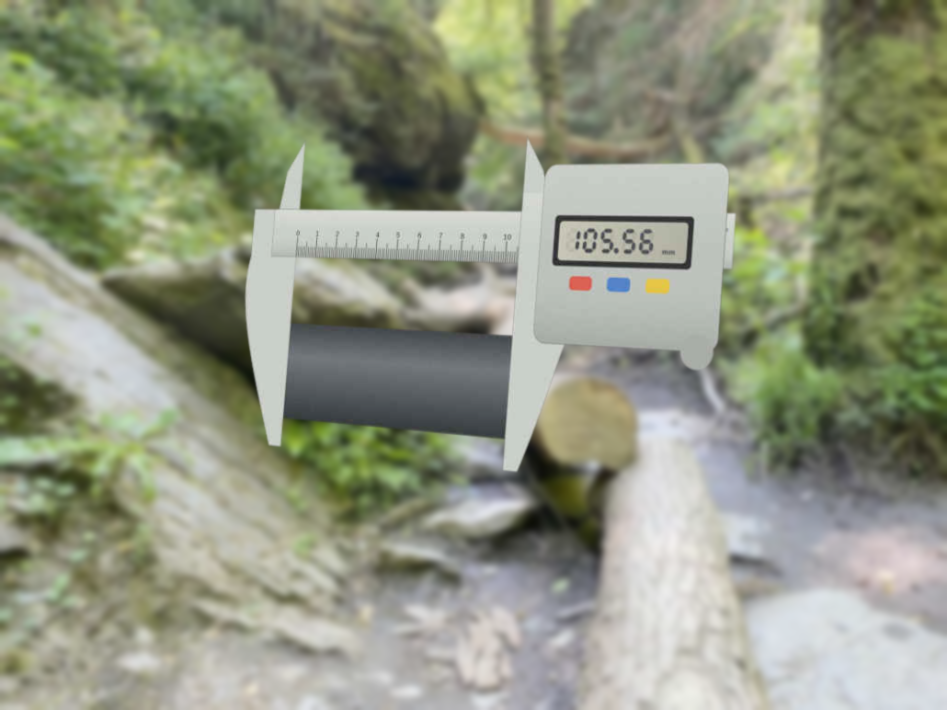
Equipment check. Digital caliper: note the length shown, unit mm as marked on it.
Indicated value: 105.56 mm
